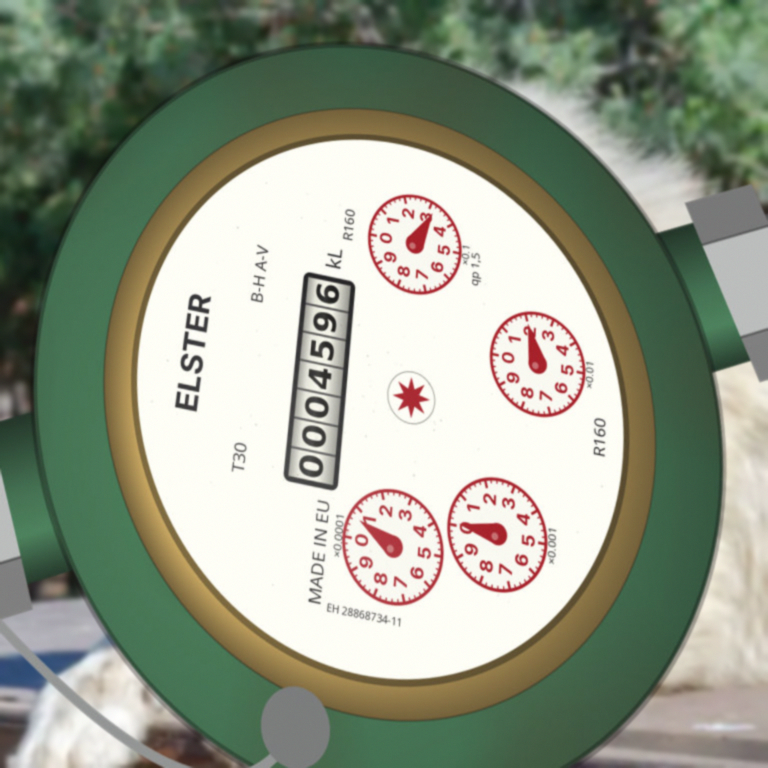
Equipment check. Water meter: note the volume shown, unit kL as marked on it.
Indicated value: 4596.3200 kL
